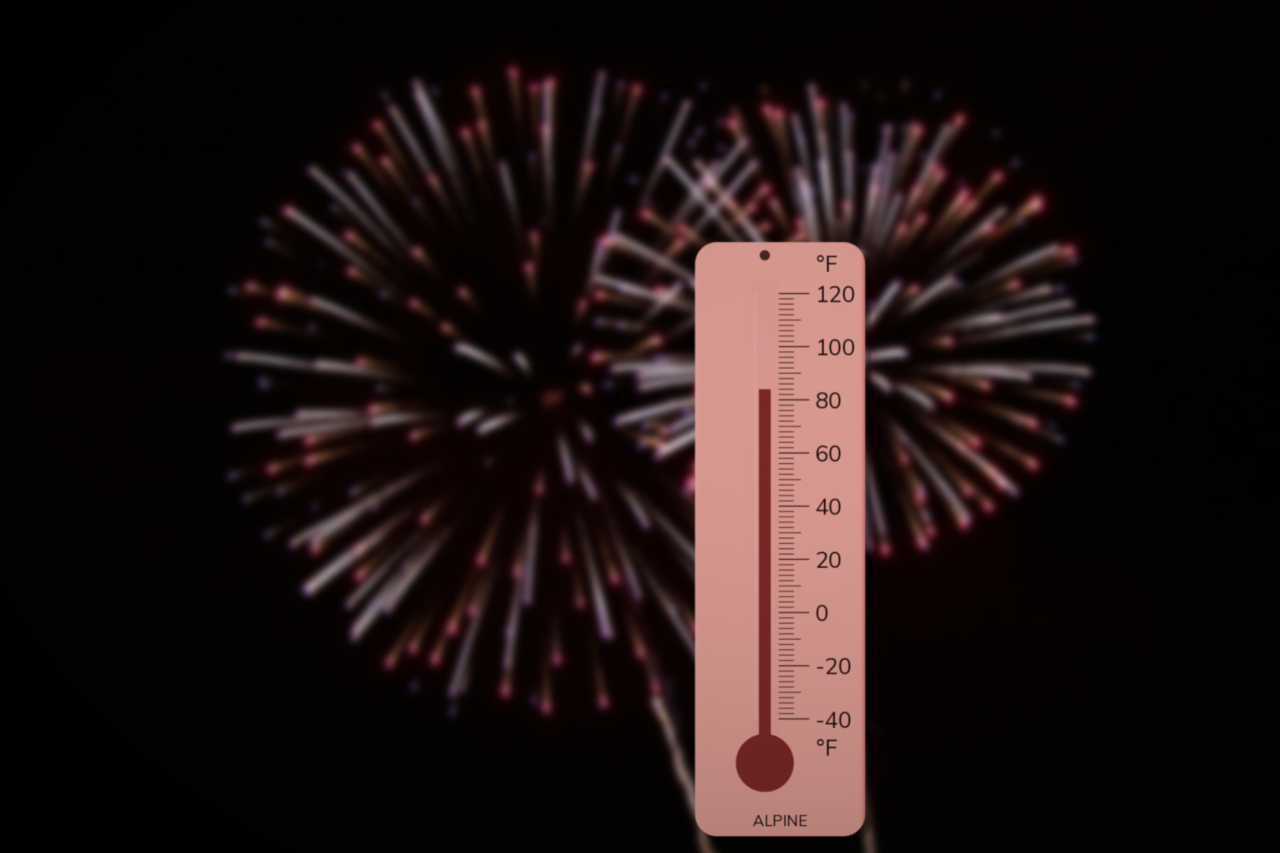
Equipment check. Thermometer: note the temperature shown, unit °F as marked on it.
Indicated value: 84 °F
